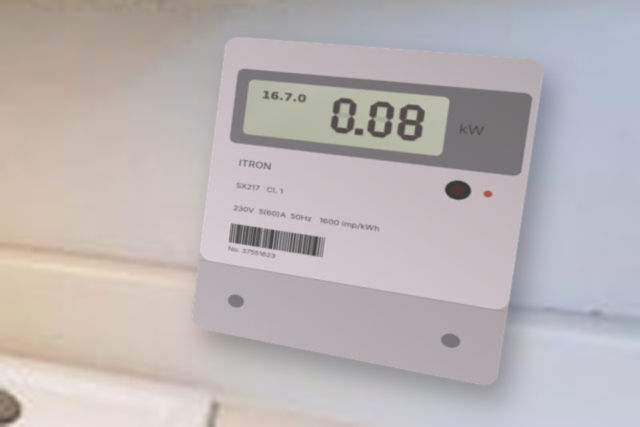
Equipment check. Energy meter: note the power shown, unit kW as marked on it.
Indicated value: 0.08 kW
